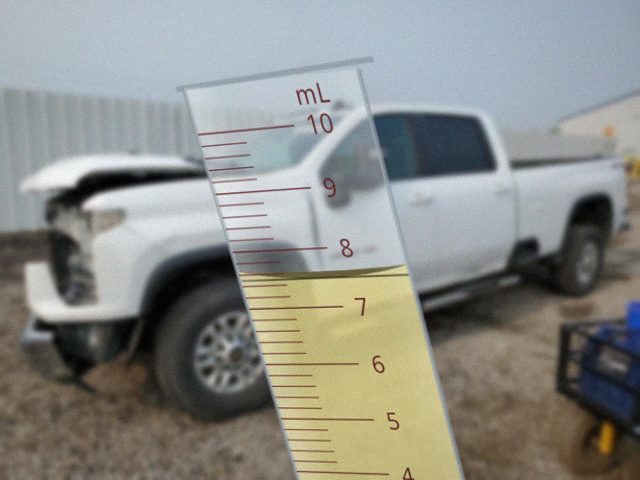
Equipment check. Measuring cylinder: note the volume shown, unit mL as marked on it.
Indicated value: 7.5 mL
